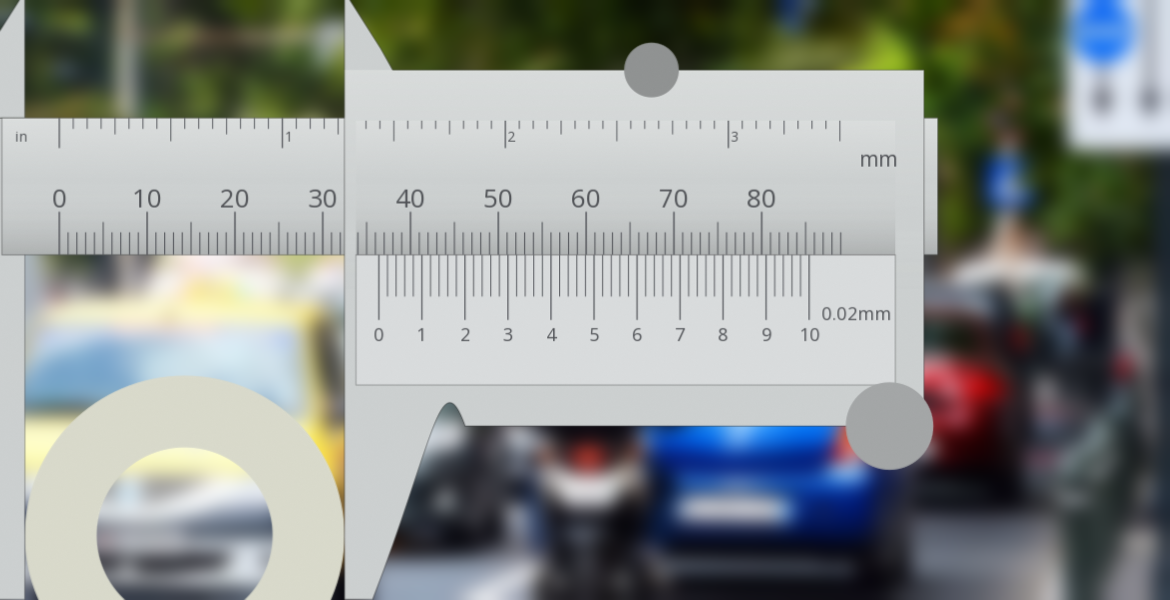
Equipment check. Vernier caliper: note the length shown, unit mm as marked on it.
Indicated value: 36.4 mm
